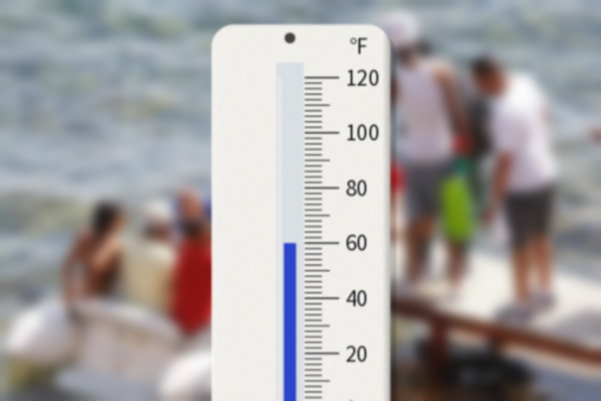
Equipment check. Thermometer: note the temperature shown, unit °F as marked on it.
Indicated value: 60 °F
